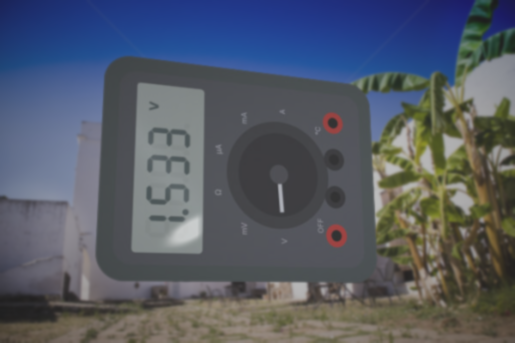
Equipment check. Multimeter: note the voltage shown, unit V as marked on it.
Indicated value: 1.533 V
